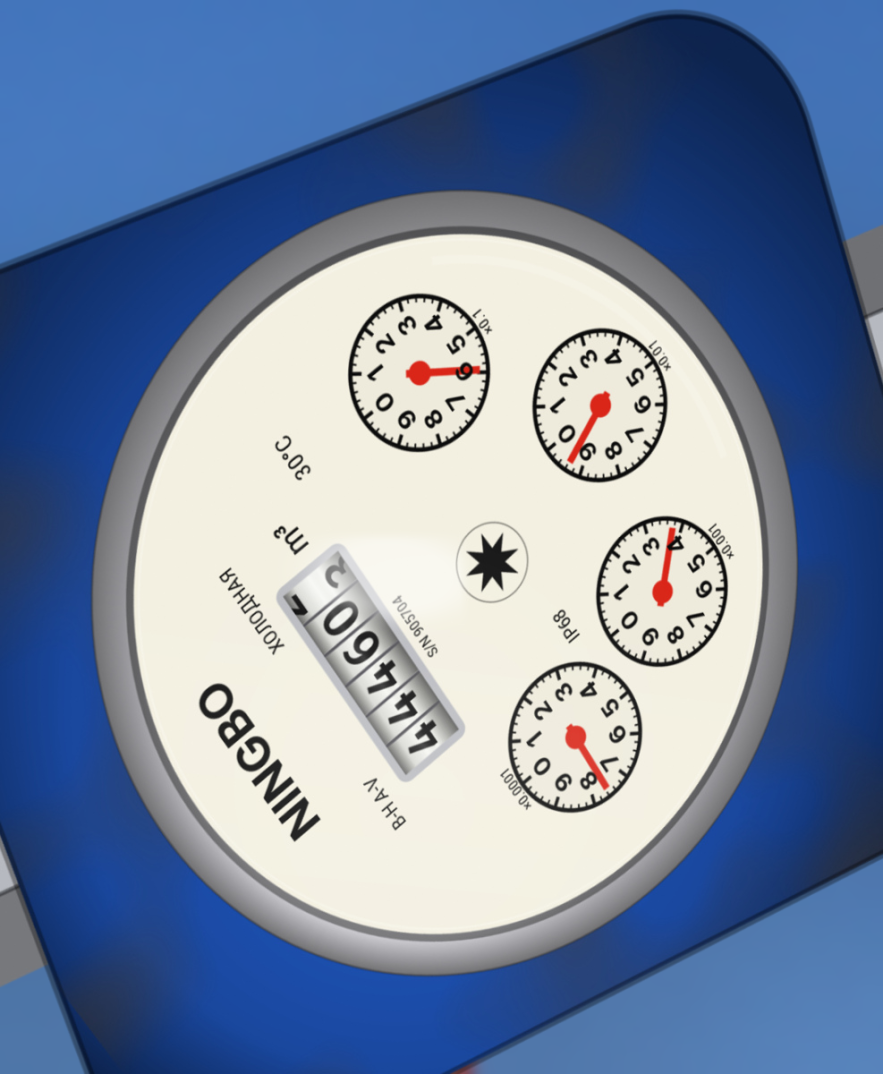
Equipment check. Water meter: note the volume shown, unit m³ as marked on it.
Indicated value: 444602.5937 m³
